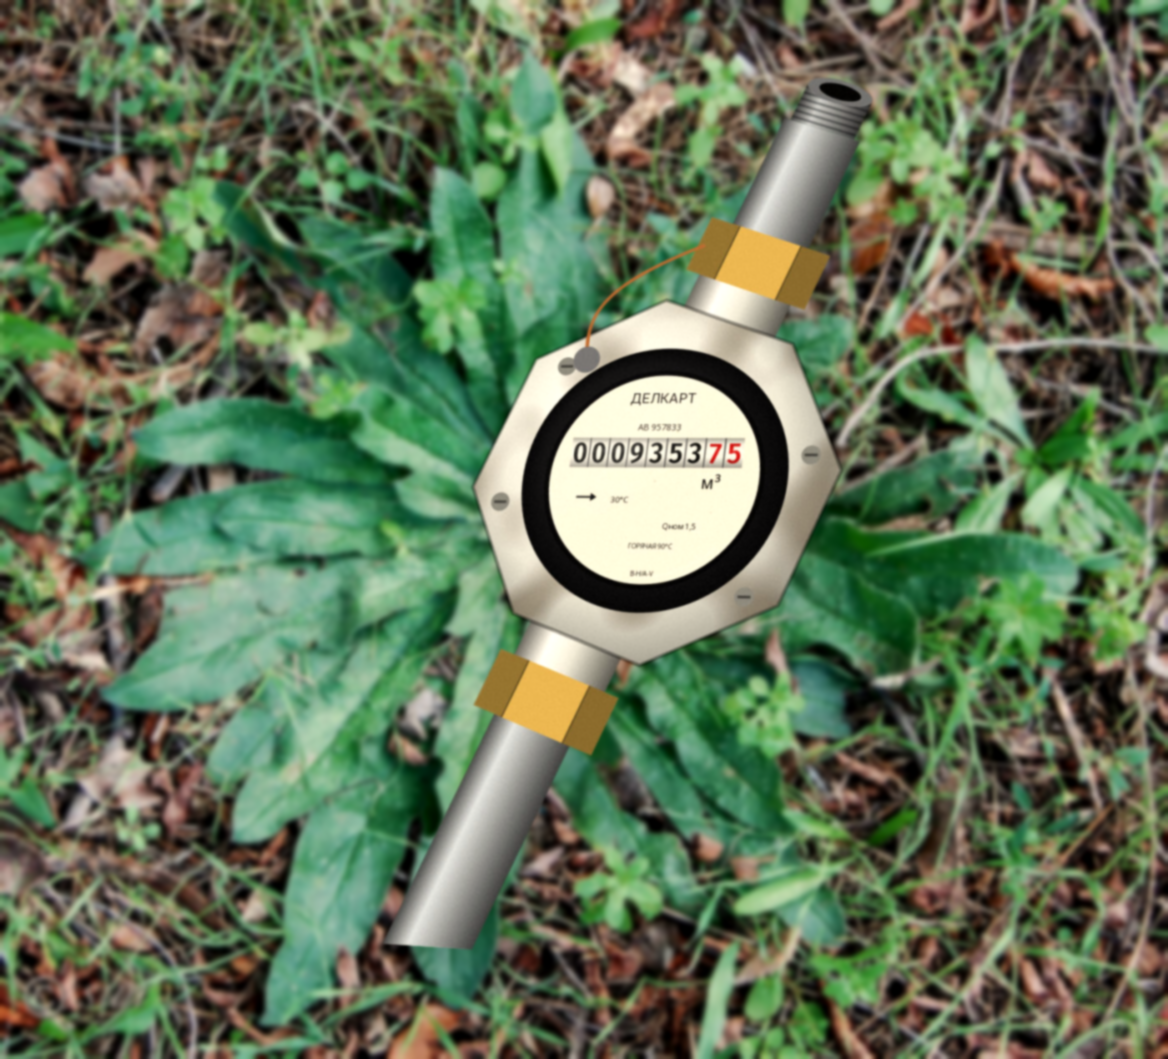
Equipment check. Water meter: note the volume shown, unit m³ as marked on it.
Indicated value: 9353.75 m³
